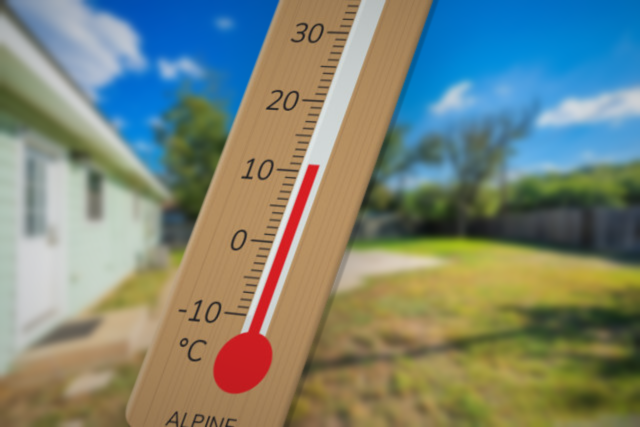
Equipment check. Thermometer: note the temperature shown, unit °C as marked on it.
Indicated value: 11 °C
